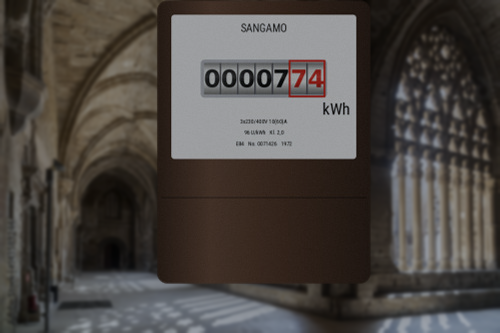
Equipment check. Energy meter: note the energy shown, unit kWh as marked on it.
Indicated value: 7.74 kWh
